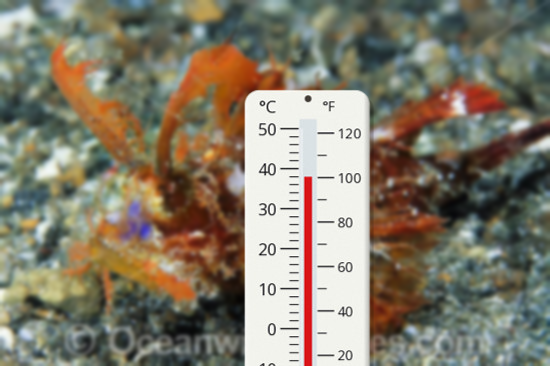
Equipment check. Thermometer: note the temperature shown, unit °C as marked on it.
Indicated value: 38 °C
